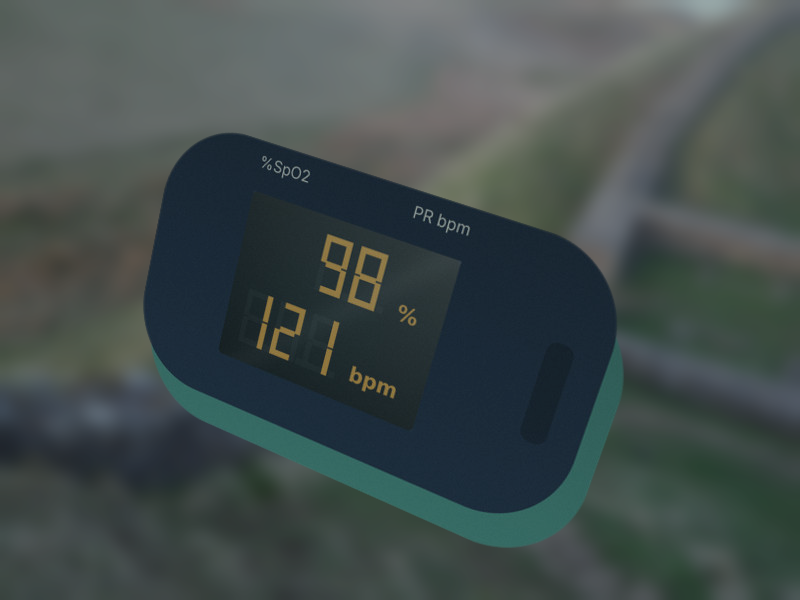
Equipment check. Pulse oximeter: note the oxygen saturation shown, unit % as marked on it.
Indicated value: 98 %
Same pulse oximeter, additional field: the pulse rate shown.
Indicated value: 121 bpm
